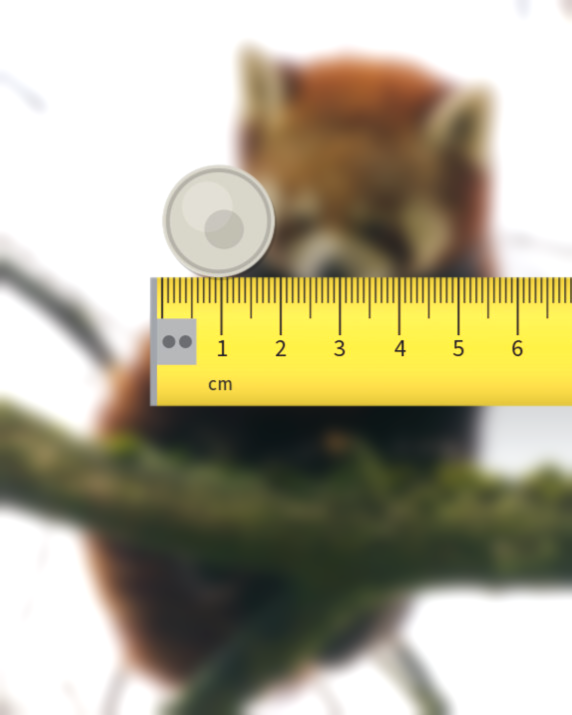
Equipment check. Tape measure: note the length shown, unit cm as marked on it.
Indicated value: 1.9 cm
